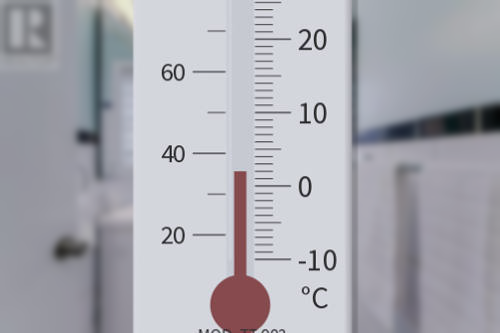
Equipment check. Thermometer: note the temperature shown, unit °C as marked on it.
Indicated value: 2 °C
